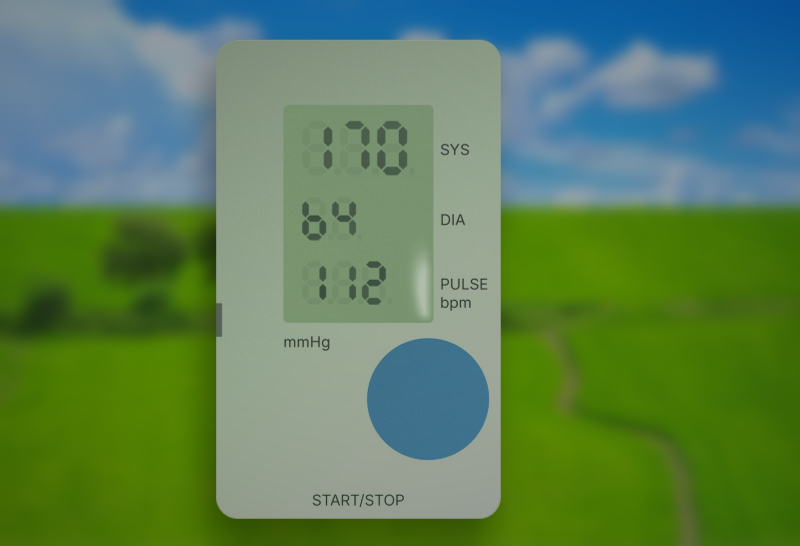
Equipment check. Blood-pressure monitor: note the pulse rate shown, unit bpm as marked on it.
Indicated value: 112 bpm
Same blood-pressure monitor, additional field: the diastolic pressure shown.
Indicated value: 64 mmHg
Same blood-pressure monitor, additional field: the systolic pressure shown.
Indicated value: 170 mmHg
